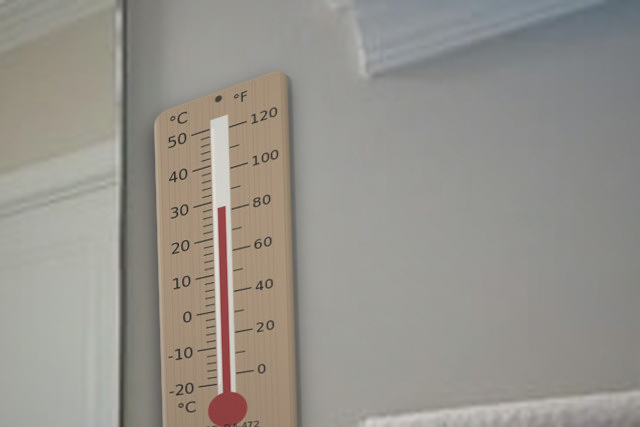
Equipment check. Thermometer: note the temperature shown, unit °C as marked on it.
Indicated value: 28 °C
